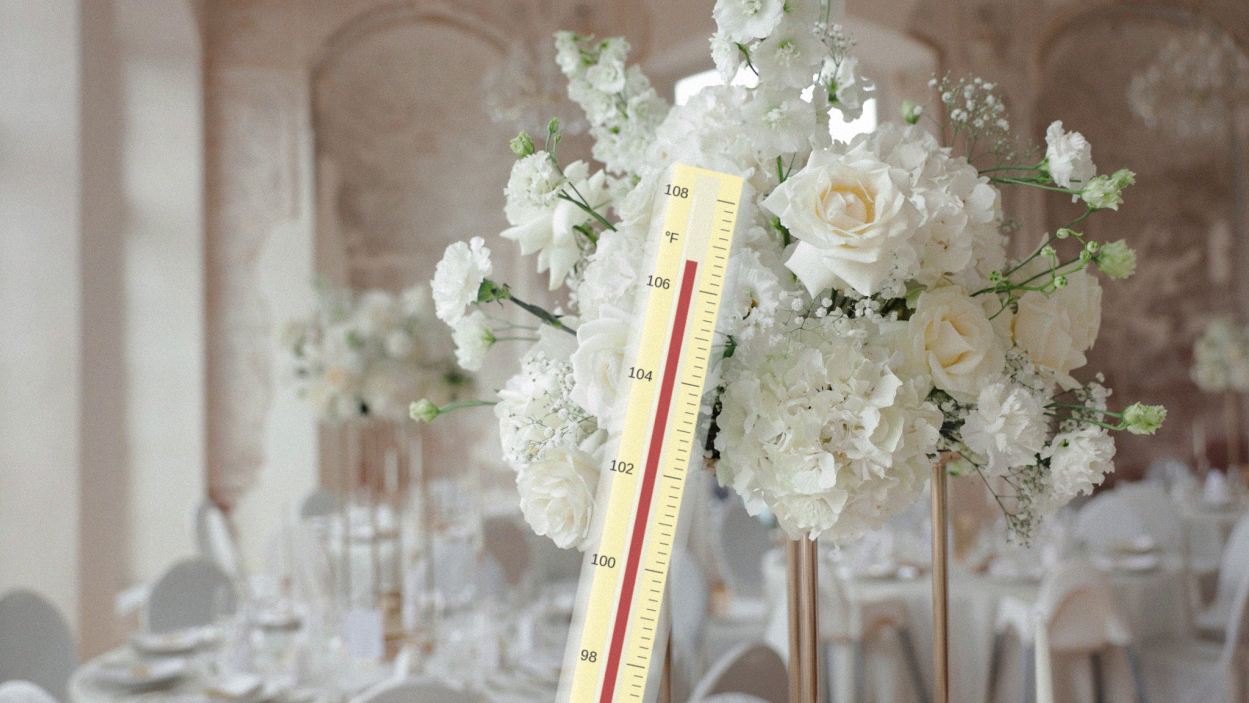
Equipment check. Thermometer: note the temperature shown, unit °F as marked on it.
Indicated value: 106.6 °F
